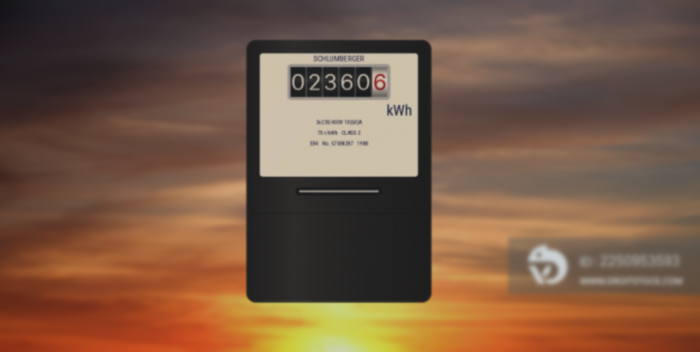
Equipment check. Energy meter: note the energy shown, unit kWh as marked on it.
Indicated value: 2360.6 kWh
